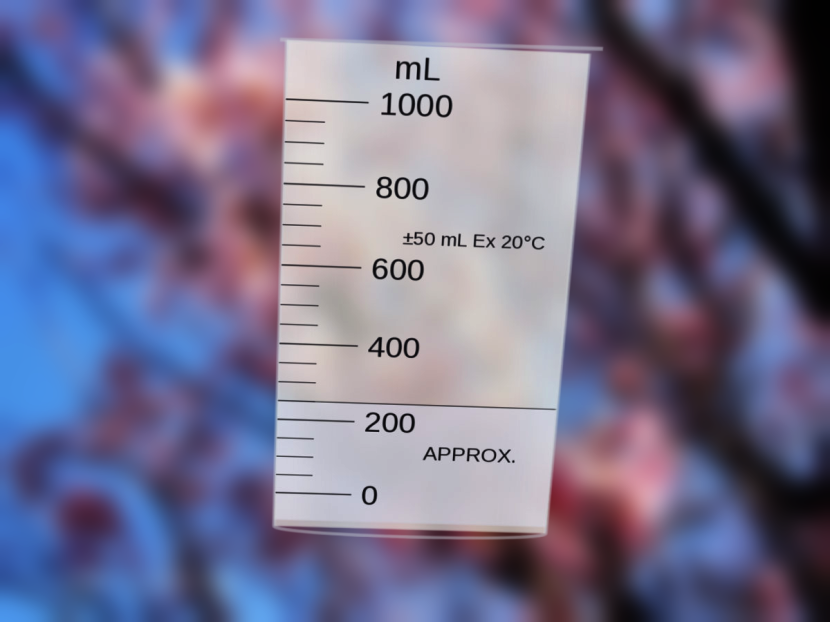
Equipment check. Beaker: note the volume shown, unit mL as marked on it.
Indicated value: 250 mL
